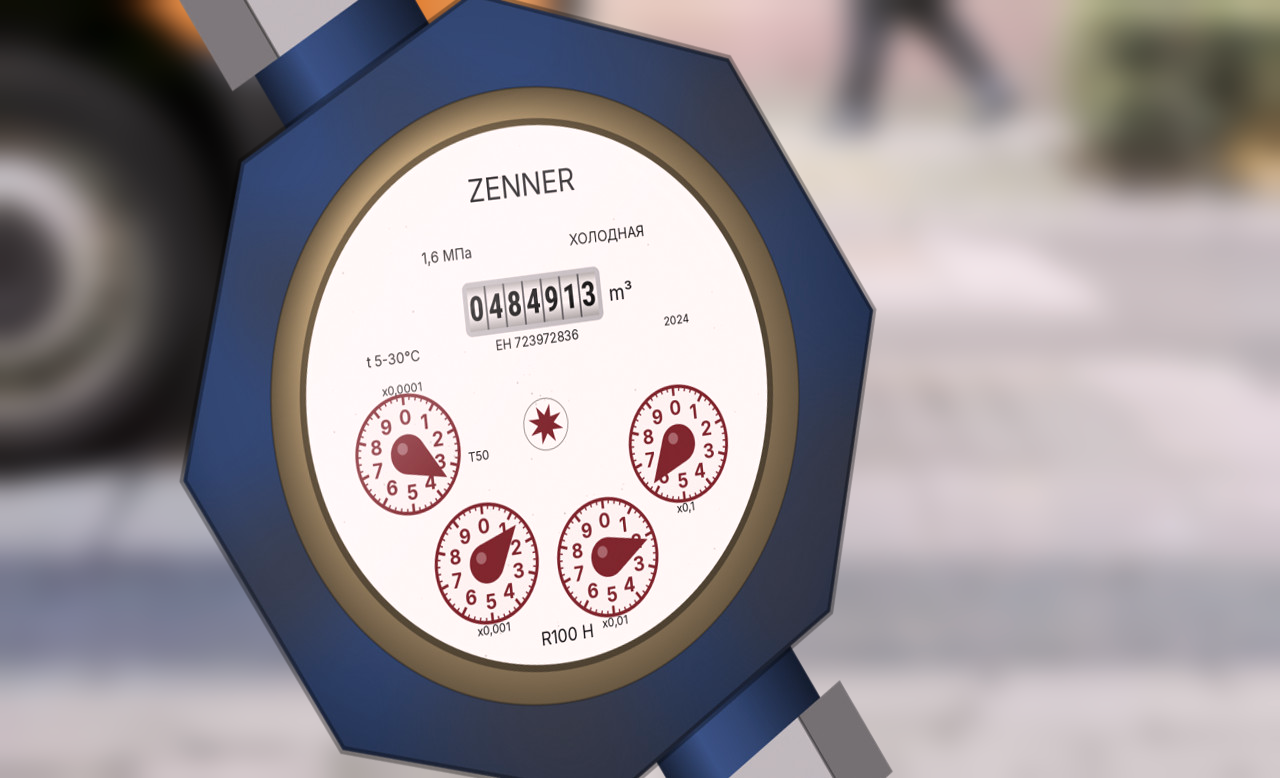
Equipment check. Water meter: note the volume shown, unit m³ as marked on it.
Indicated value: 484913.6213 m³
